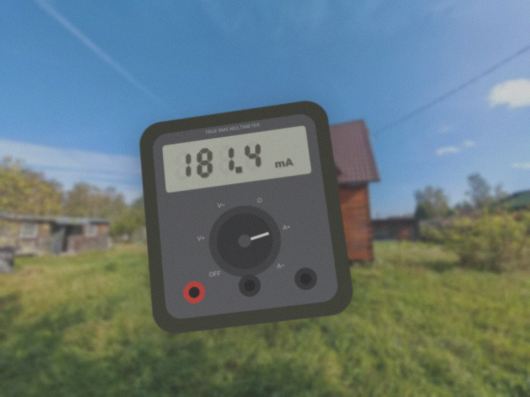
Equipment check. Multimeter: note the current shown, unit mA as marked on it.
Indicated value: 181.4 mA
